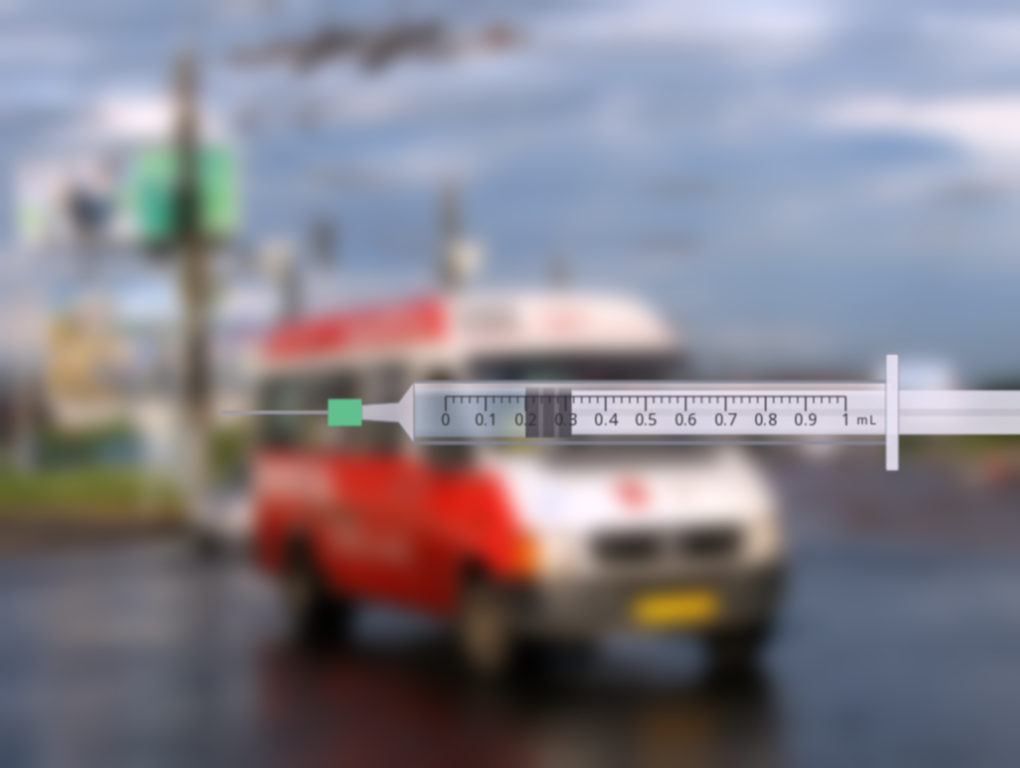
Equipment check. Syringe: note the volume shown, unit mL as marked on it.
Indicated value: 0.2 mL
